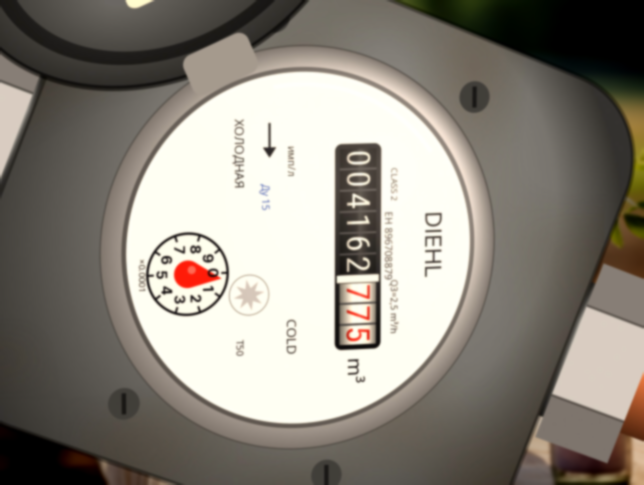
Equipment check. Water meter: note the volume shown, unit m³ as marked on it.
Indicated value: 4162.7750 m³
